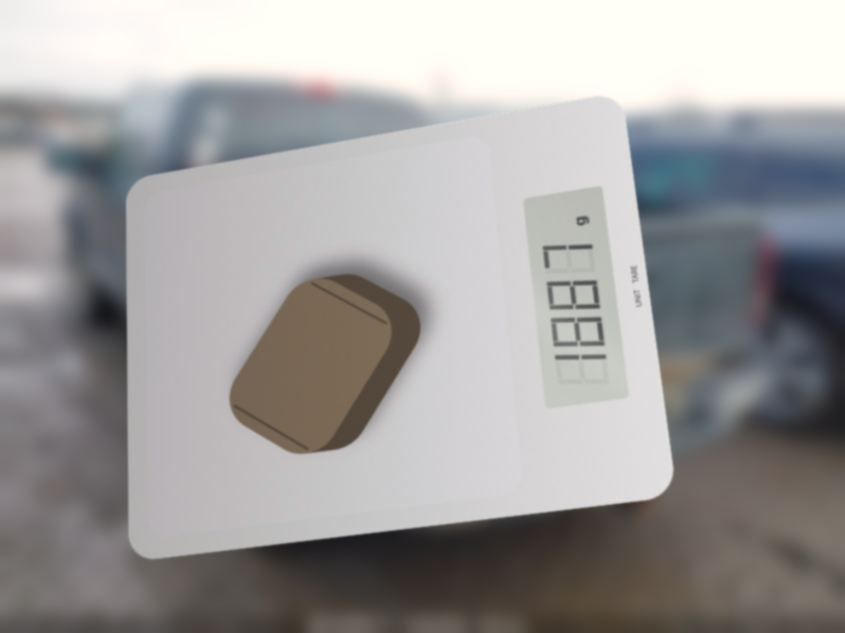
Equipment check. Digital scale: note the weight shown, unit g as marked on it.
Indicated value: 1887 g
